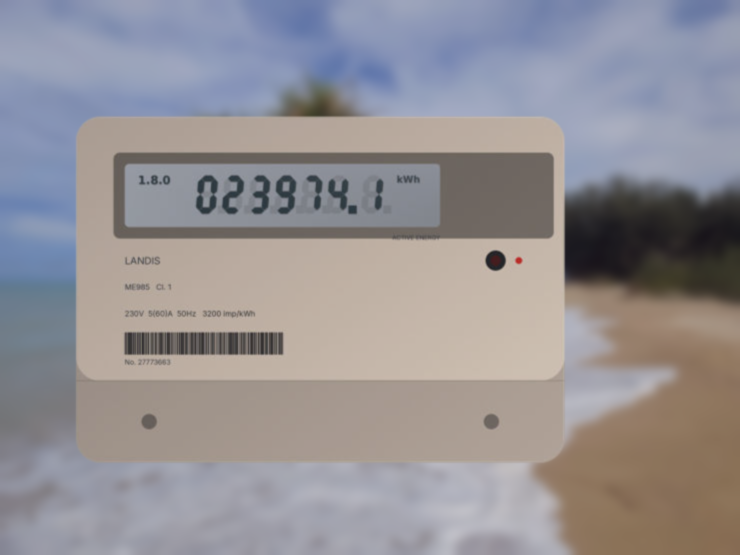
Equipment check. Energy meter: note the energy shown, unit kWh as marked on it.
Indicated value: 23974.1 kWh
